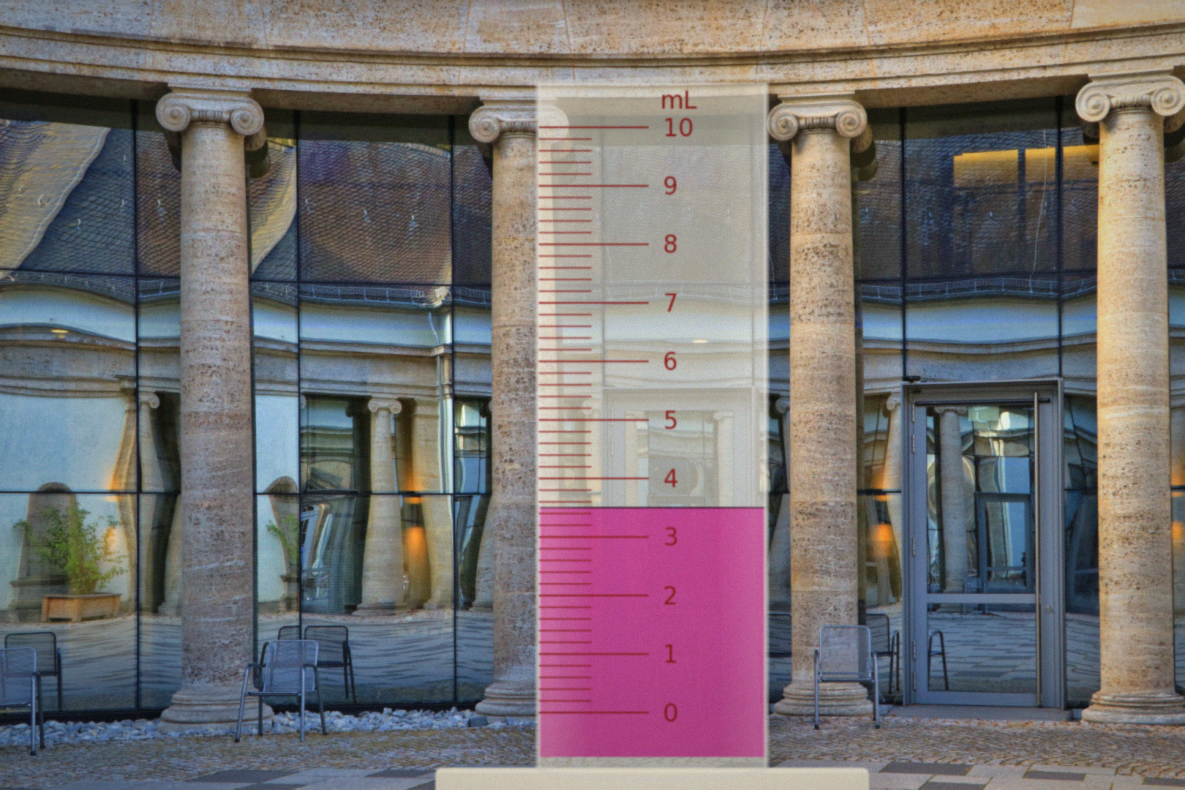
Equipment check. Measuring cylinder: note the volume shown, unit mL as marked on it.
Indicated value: 3.5 mL
